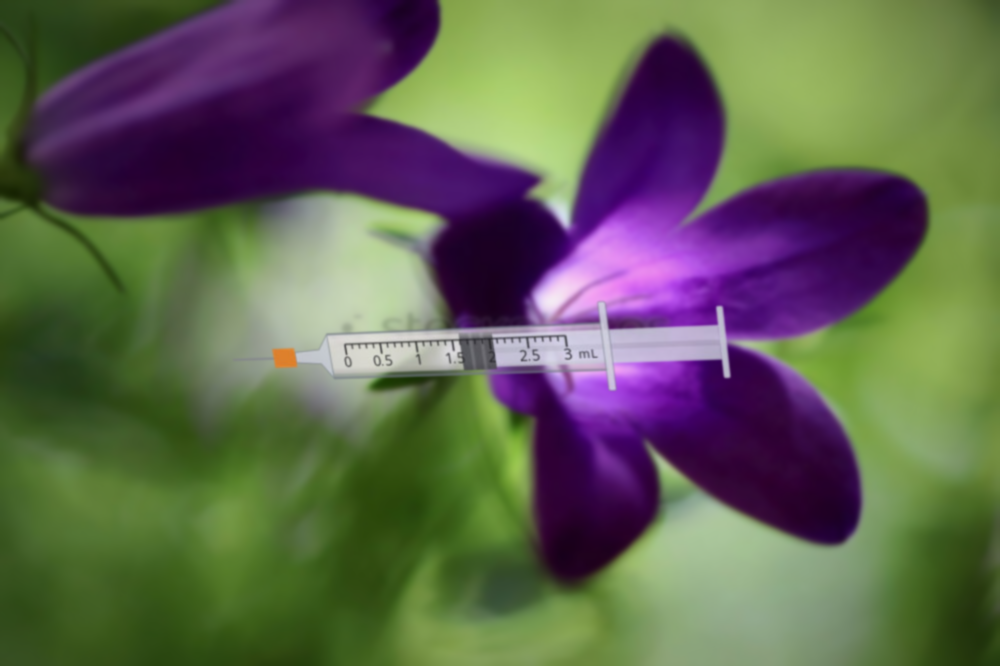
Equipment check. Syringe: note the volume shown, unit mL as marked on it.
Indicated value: 1.6 mL
